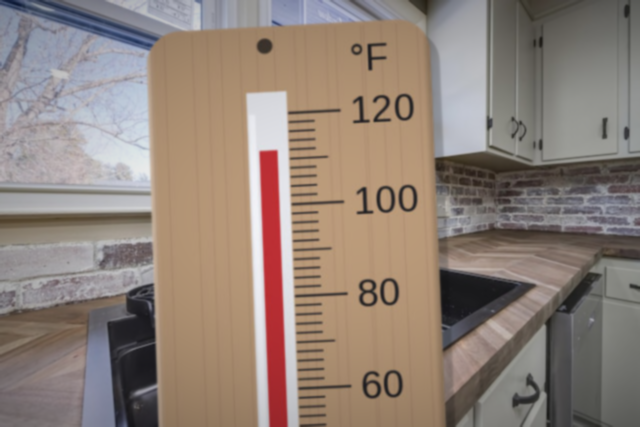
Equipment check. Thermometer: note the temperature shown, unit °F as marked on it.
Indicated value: 112 °F
